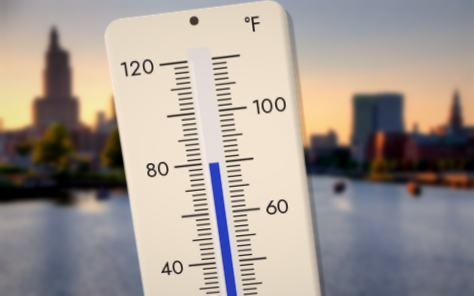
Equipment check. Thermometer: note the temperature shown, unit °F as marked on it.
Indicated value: 80 °F
